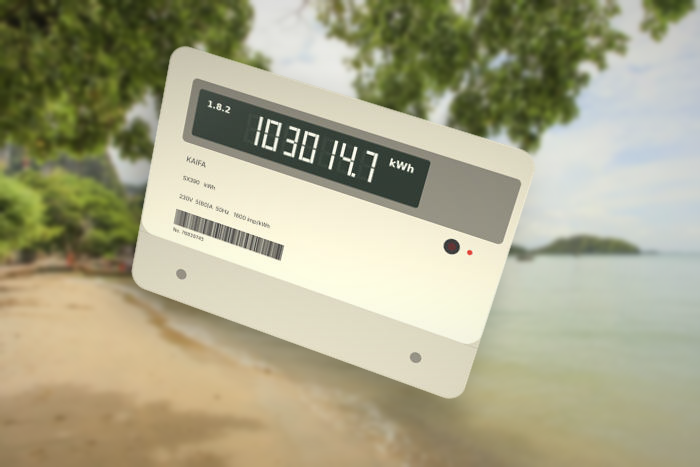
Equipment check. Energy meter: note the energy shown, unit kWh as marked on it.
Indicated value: 103014.7 kWh
